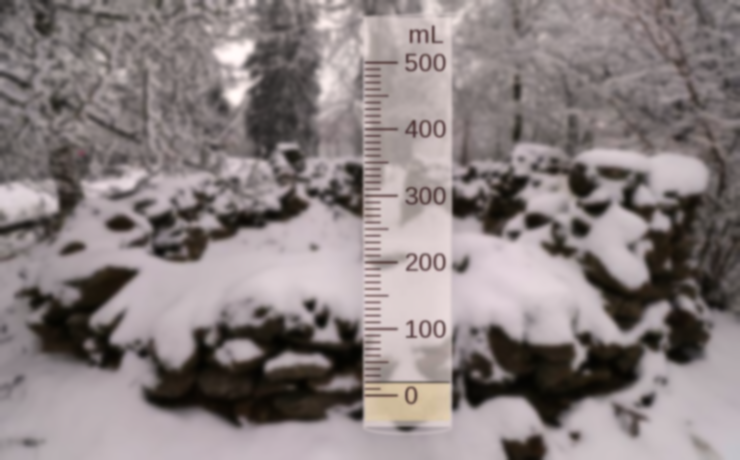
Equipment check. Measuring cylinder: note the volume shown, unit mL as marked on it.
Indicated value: 20 mL
